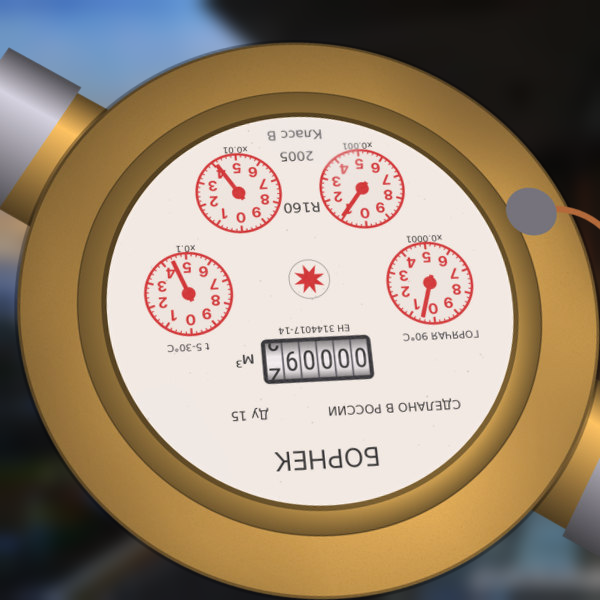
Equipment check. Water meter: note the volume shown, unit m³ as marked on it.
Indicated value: 92.4410 m³
